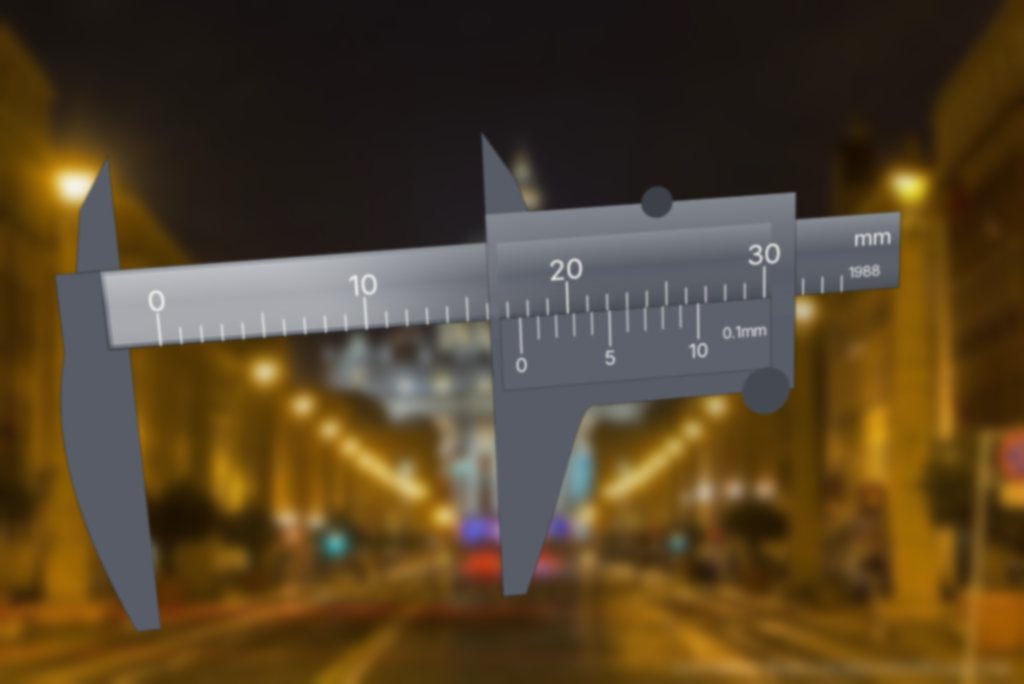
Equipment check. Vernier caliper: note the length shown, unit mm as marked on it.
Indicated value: 17.6 mm
